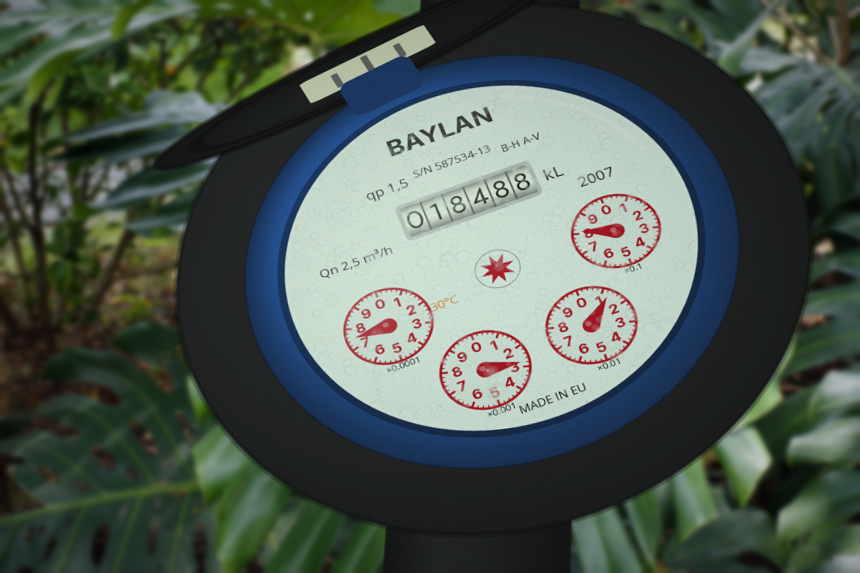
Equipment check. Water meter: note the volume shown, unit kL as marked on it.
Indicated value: 18488.8127 kL
